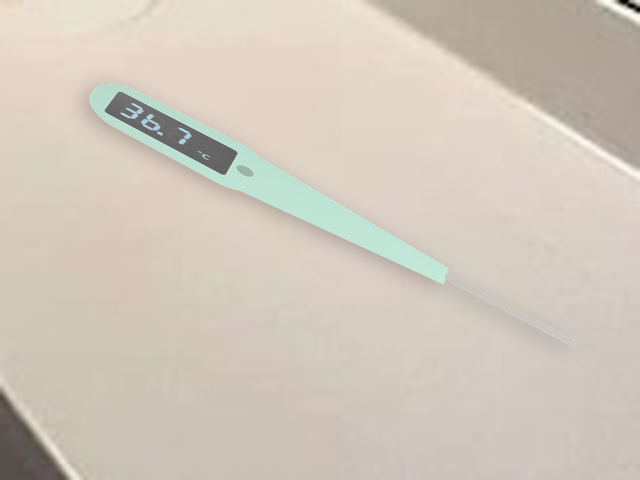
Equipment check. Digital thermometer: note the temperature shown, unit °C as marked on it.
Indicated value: 36.7 °C
